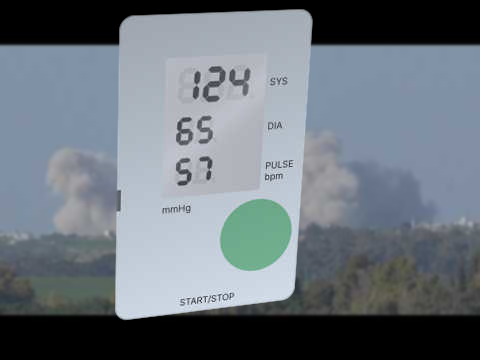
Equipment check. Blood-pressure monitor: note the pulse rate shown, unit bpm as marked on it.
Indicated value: 57 bpm
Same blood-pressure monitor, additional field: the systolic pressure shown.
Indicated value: 124 mmHg
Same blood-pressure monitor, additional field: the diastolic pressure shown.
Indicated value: 65 mmHg
